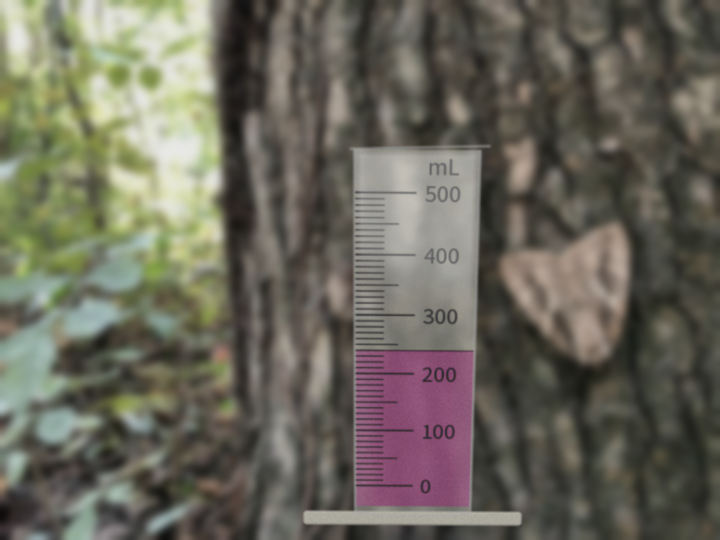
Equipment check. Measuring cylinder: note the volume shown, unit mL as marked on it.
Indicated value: 240 mL
